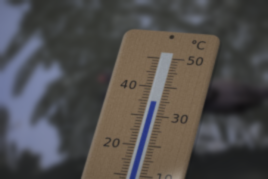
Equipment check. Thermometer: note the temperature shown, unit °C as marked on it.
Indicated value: 35 °C
